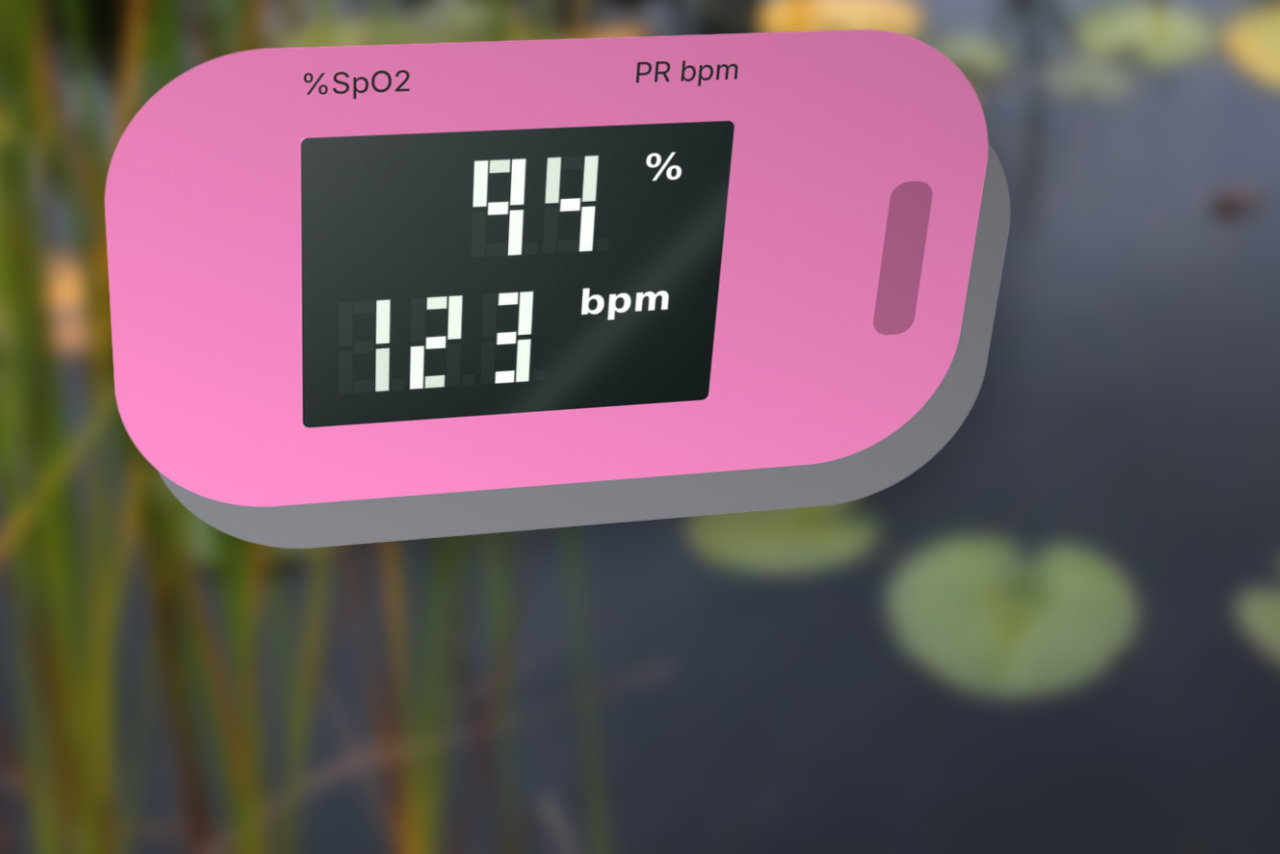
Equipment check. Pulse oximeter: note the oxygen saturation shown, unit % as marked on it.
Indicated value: 94 %
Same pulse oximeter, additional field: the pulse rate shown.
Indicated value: 123 bpm
